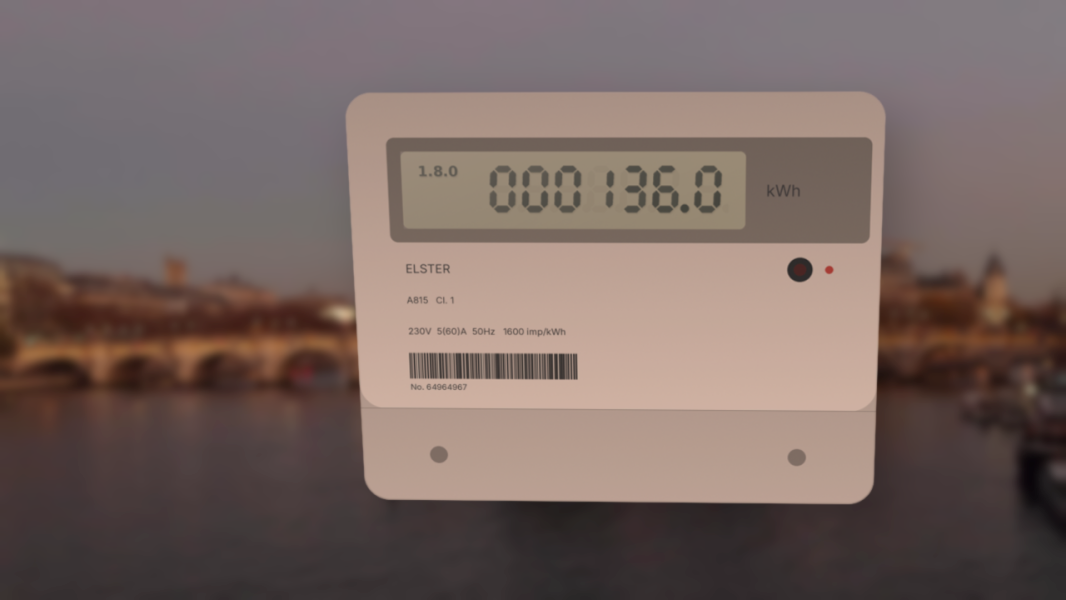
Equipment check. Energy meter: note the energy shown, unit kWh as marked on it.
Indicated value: 136.0 kWh
